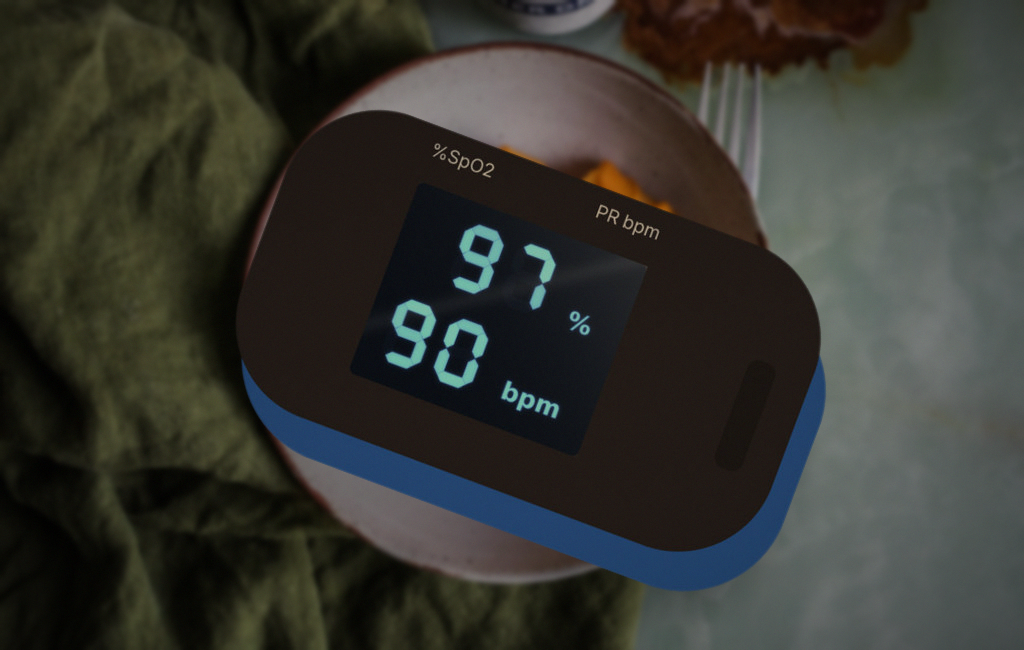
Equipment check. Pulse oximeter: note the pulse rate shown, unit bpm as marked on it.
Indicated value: 90 bpm
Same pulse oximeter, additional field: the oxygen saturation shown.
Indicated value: 97 %
